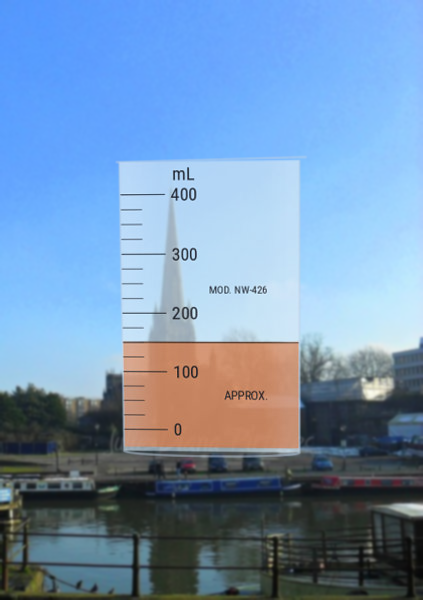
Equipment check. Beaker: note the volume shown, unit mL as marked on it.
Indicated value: 150 mL
